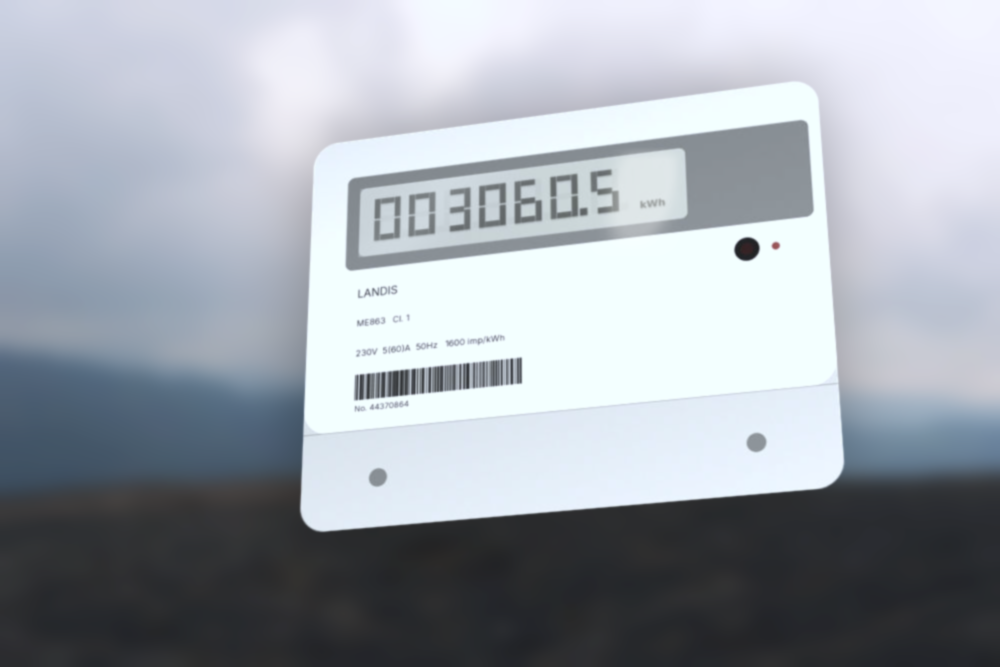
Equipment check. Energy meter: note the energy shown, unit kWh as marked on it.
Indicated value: 3060.5 kWh
